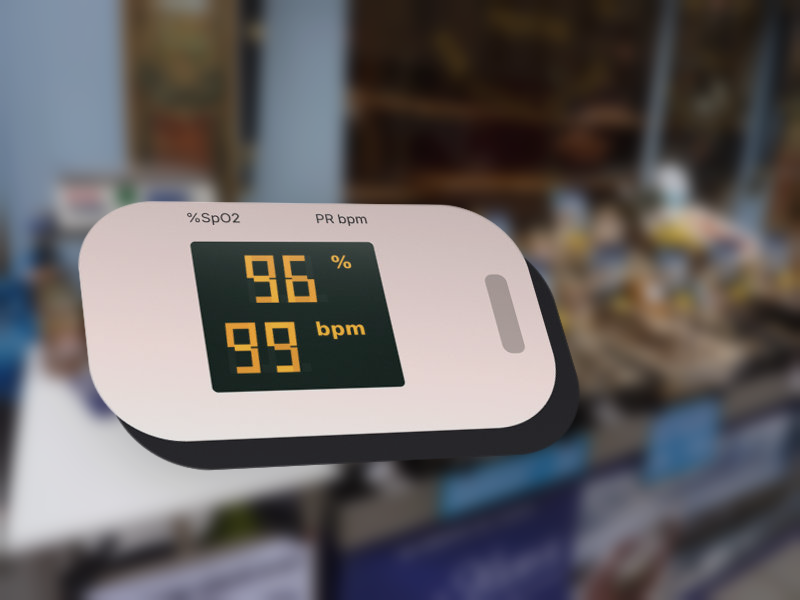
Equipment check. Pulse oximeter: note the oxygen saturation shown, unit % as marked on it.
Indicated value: 96 %
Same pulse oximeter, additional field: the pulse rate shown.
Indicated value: 99 bpm
